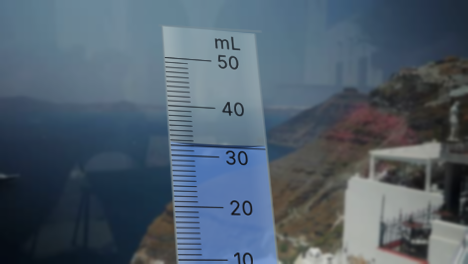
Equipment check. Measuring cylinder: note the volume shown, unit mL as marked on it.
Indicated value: 32 mL
